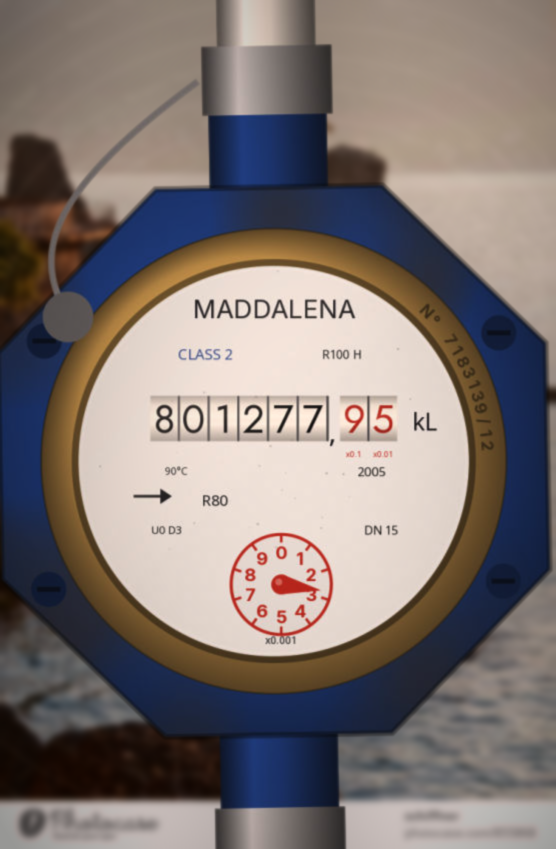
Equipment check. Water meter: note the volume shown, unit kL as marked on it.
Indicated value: 801277.952 kL
